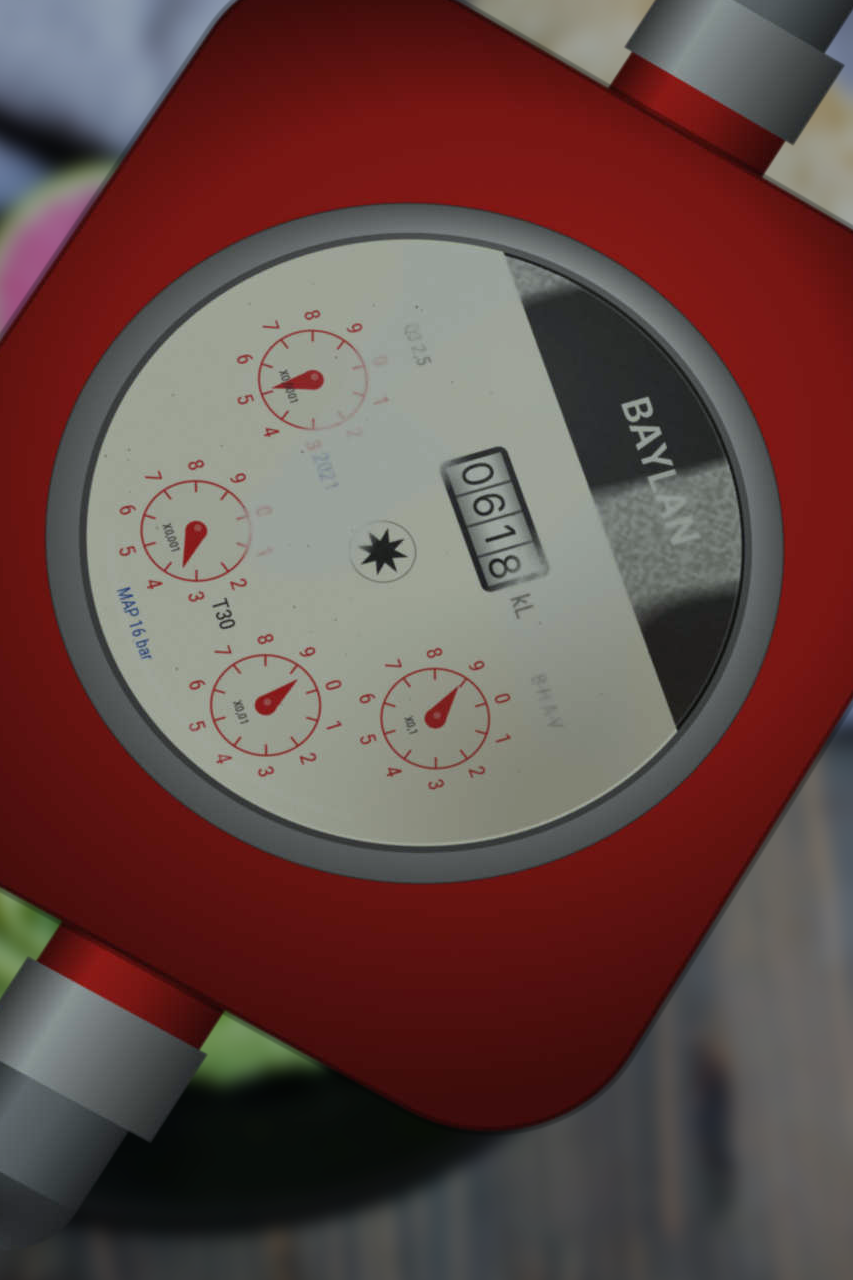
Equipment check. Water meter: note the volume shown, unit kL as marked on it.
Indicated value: 617.8935 kL
